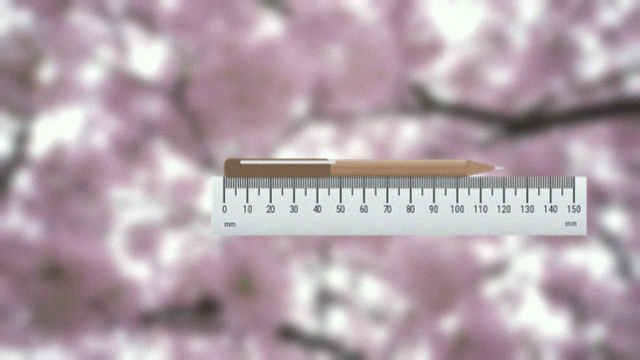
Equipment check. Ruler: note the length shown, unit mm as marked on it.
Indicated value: 120 mm
